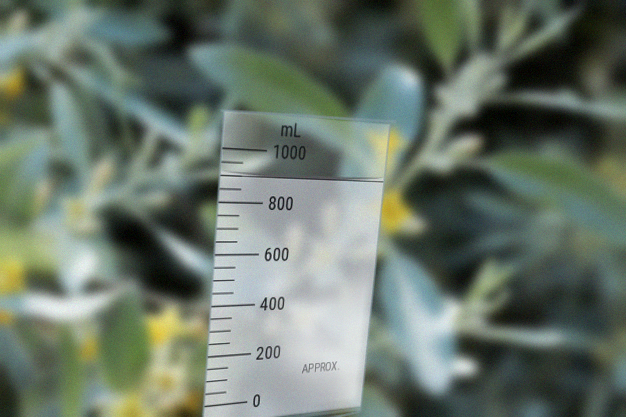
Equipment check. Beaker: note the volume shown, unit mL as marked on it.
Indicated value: 900 mL
